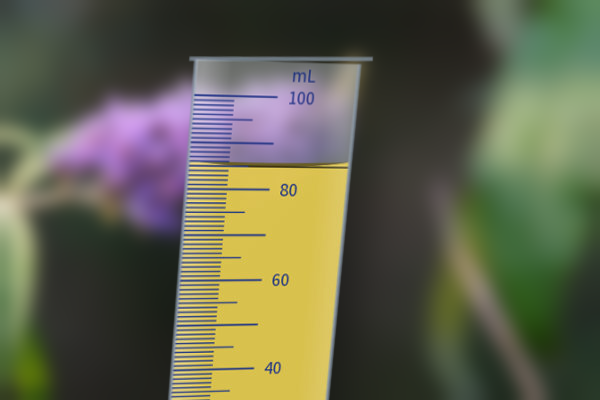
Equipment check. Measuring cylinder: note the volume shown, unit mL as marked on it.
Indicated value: 85 mL
